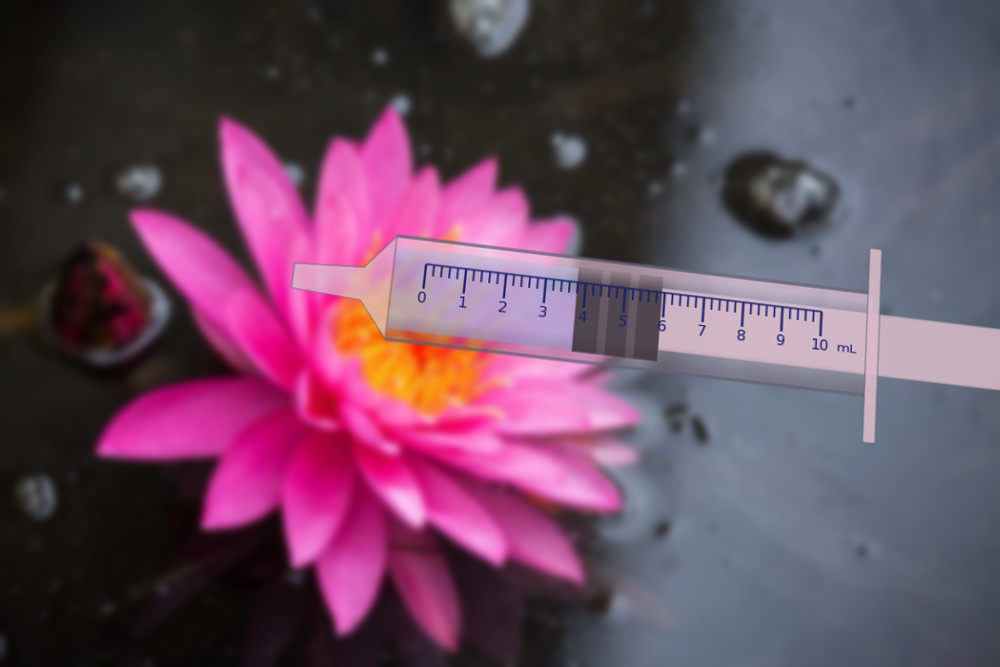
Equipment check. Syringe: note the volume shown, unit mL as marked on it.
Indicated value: 3.8 mL
